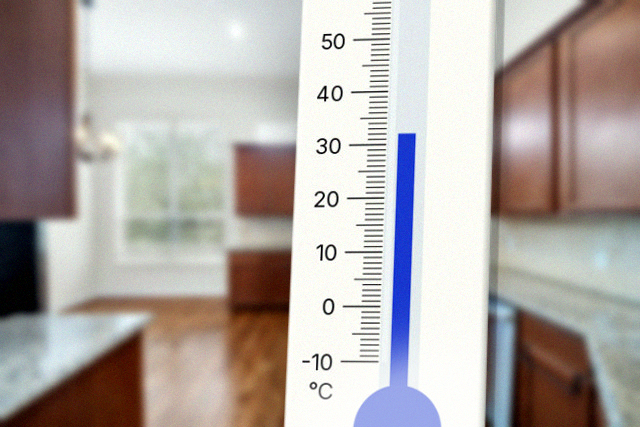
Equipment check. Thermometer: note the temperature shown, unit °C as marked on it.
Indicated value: 32 °C
